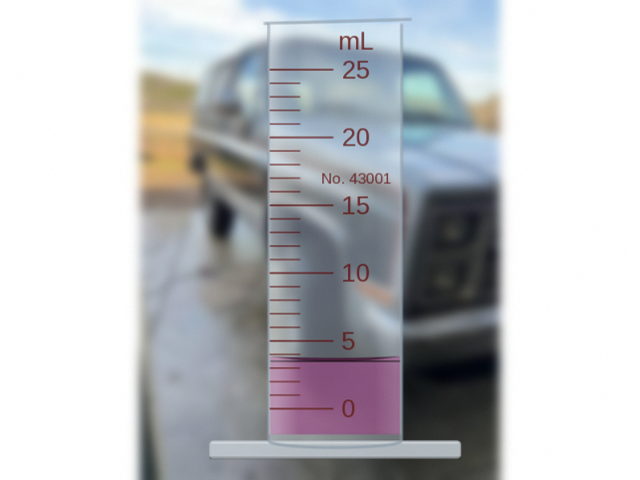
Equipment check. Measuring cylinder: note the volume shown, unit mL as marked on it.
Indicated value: 3.5 mL
